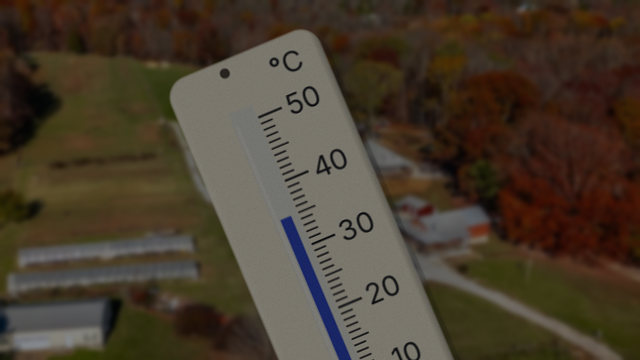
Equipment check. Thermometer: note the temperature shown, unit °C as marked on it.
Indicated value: 35 °C
